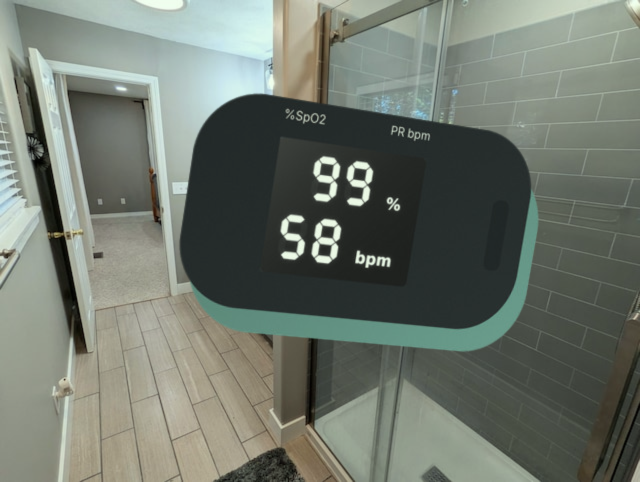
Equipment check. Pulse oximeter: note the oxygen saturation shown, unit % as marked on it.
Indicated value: 99 %
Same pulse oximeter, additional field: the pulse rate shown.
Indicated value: 58 bpm
